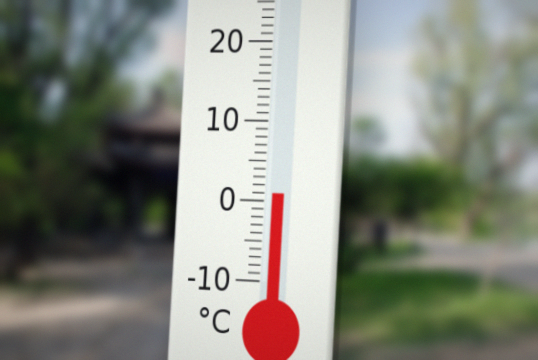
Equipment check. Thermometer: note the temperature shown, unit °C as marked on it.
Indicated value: 1 °C
